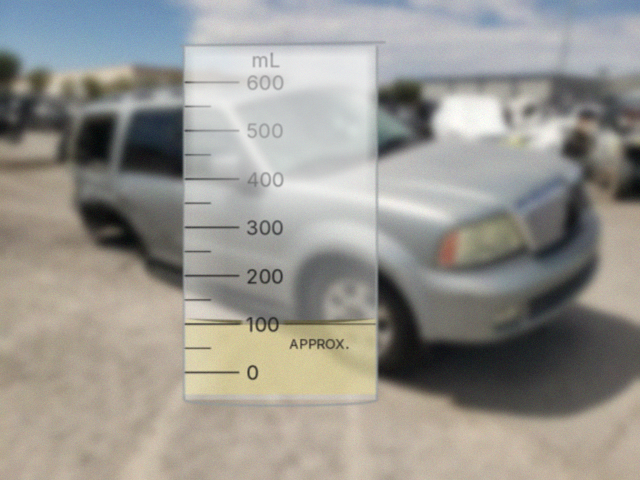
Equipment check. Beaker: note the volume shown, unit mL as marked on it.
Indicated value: 100 mL
